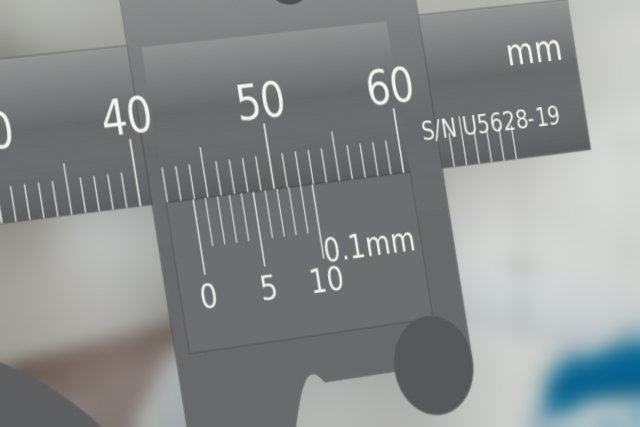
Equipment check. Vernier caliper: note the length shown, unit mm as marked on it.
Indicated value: 43.9 mm
